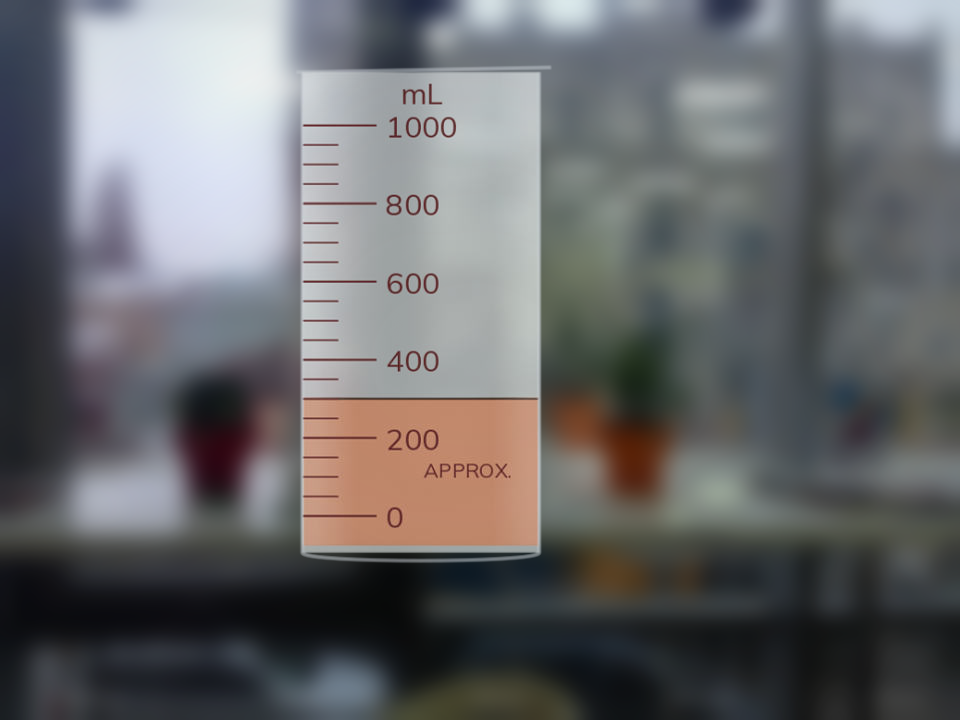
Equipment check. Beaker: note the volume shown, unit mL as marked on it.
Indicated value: 300 mL
